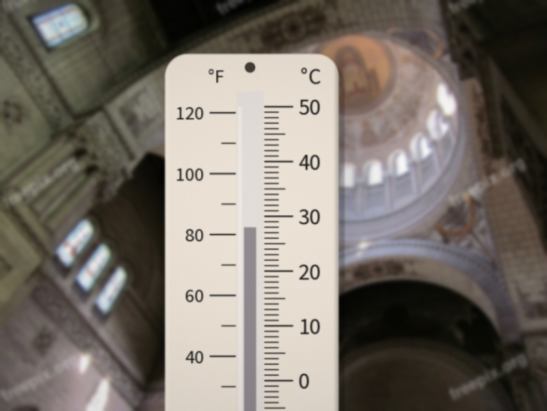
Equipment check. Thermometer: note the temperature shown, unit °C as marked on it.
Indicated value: 28 °C
